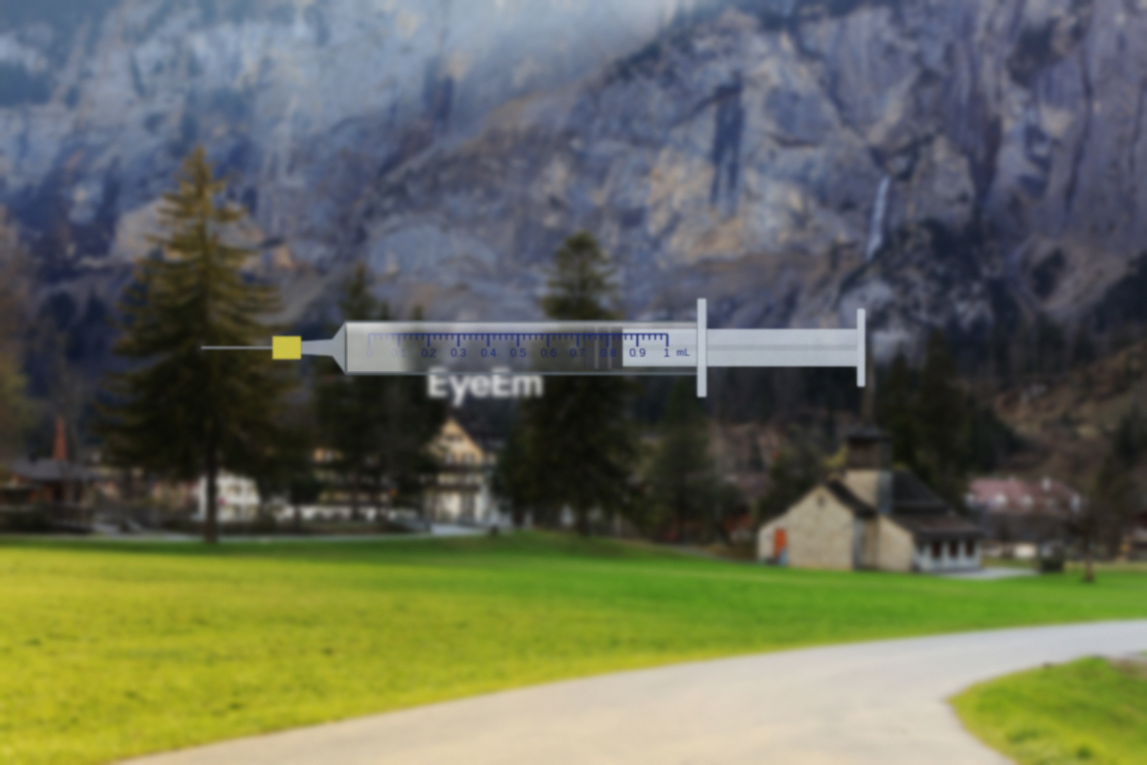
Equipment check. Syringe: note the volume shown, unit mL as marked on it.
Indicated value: 0.72 mL
